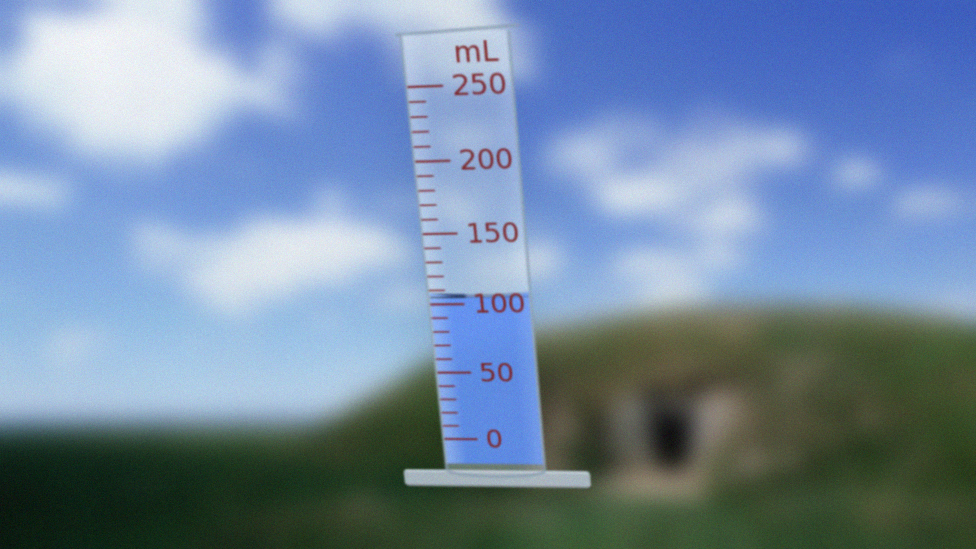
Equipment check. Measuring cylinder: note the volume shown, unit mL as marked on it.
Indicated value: 105 mL
